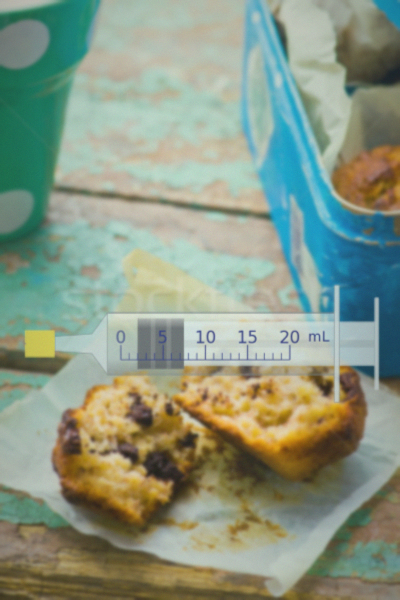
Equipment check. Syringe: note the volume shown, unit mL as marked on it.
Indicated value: 2 mL
